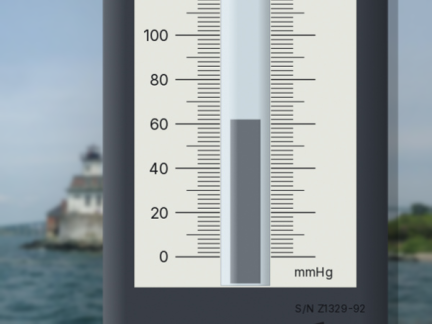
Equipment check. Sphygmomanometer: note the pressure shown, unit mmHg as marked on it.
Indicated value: 62 mmHg
